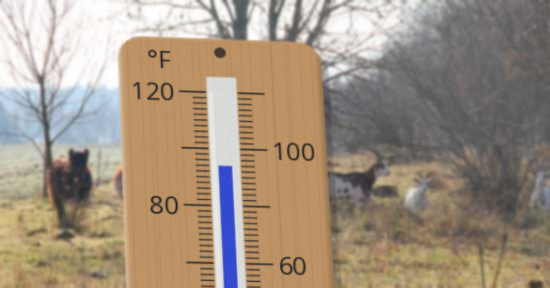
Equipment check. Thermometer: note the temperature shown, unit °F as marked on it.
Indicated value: 94 °F
